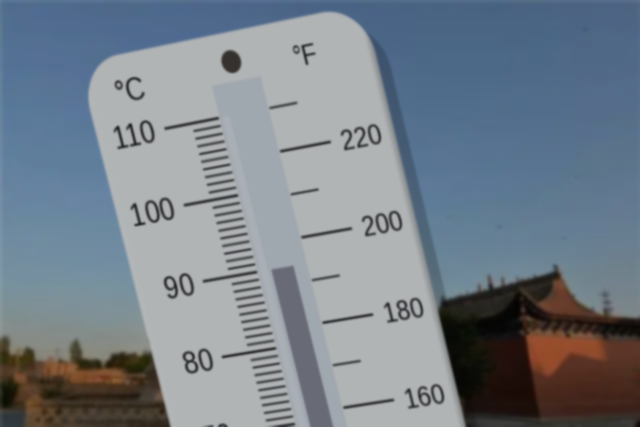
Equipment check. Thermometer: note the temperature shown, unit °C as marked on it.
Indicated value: 90 °C
